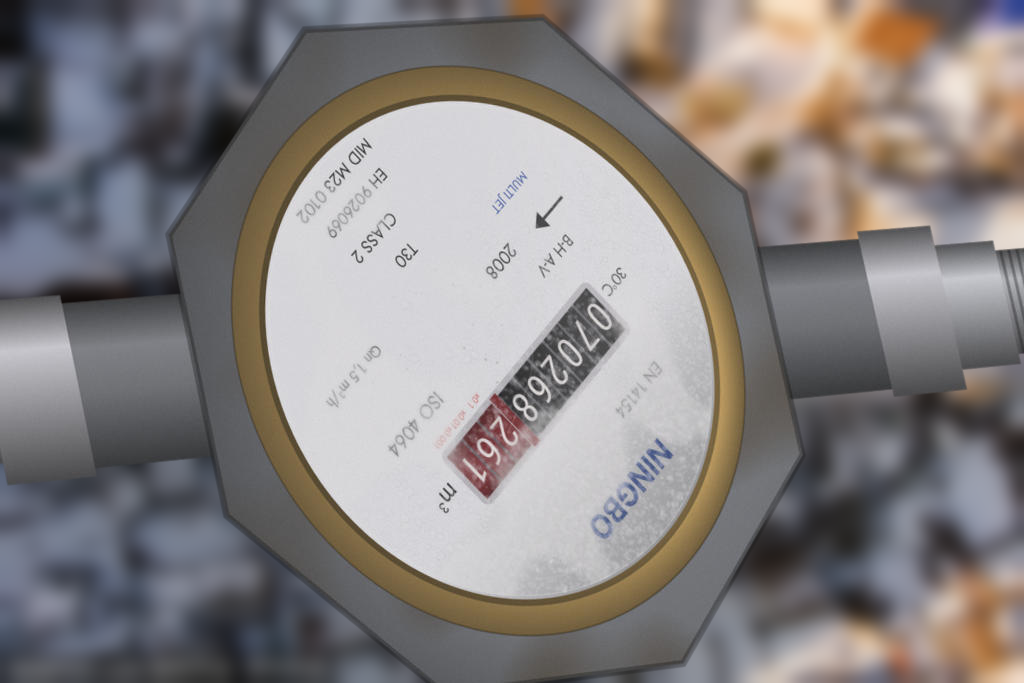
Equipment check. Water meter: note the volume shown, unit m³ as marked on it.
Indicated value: 70268.261 m³
